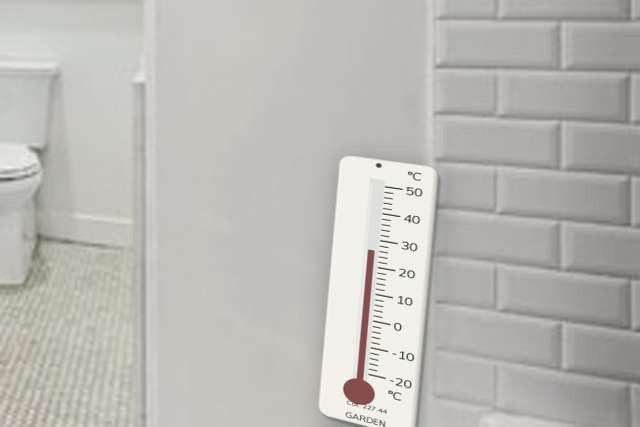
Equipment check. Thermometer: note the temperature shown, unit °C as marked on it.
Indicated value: 26 °C
